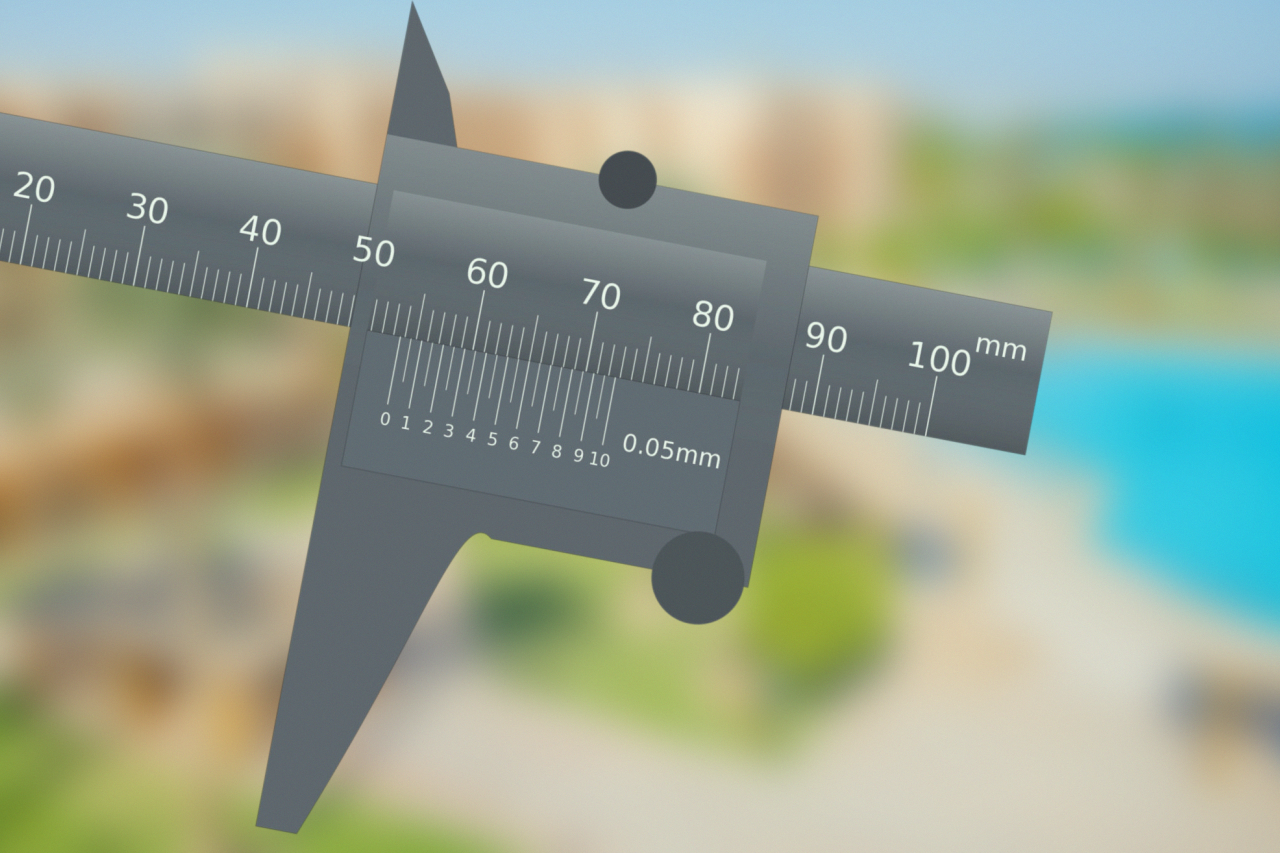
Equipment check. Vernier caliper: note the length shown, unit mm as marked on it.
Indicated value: 53.6 mm
